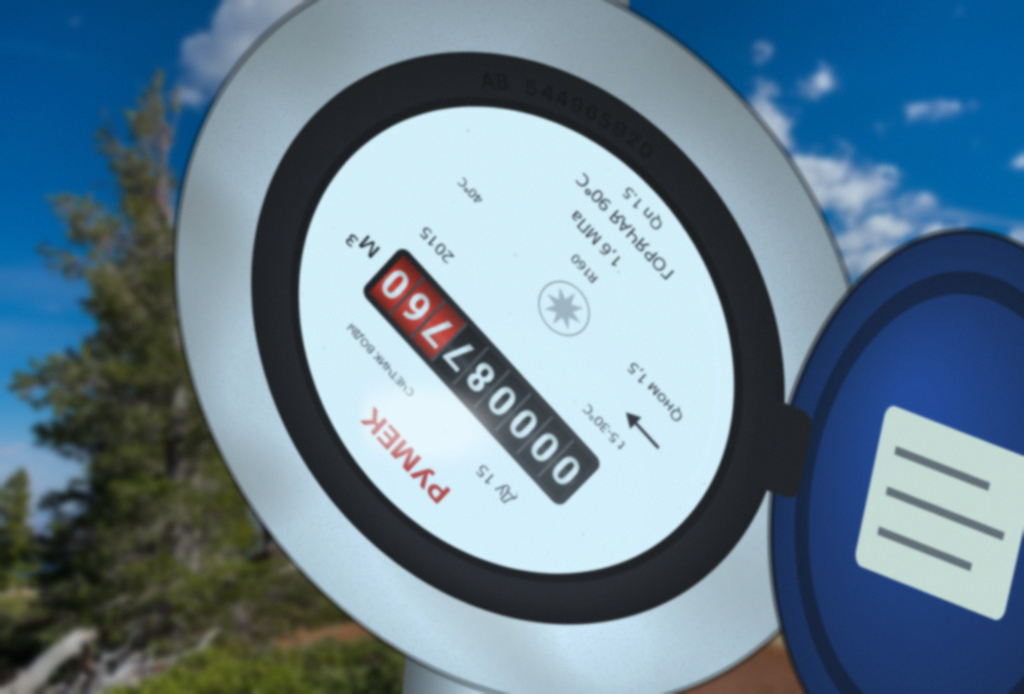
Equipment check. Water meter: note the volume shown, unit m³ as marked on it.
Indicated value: 87.760 m³
